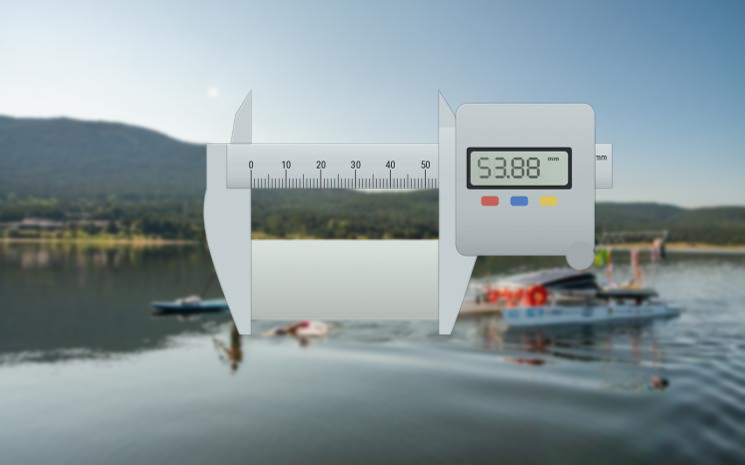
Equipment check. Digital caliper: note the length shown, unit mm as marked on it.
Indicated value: 53.88 mm
